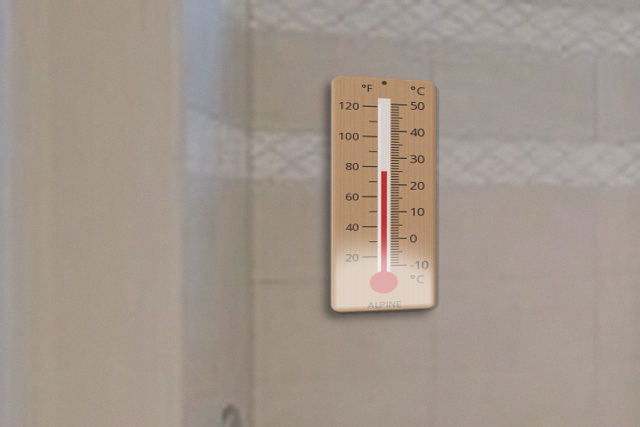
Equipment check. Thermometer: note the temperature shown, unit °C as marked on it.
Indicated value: 25 °C
